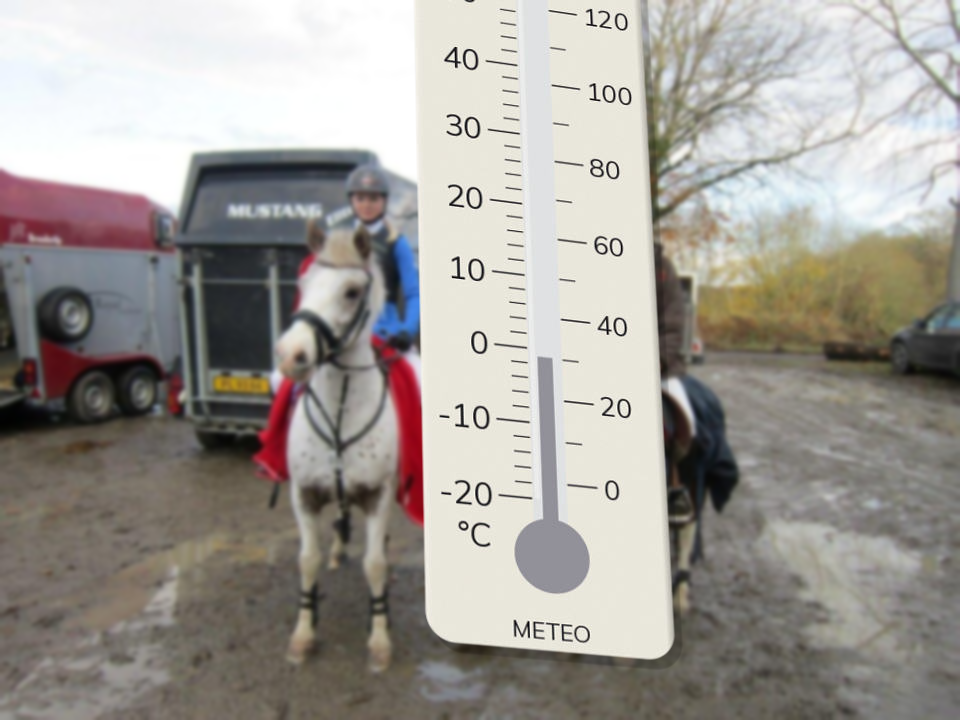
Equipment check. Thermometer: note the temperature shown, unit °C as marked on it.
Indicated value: -1 °C
